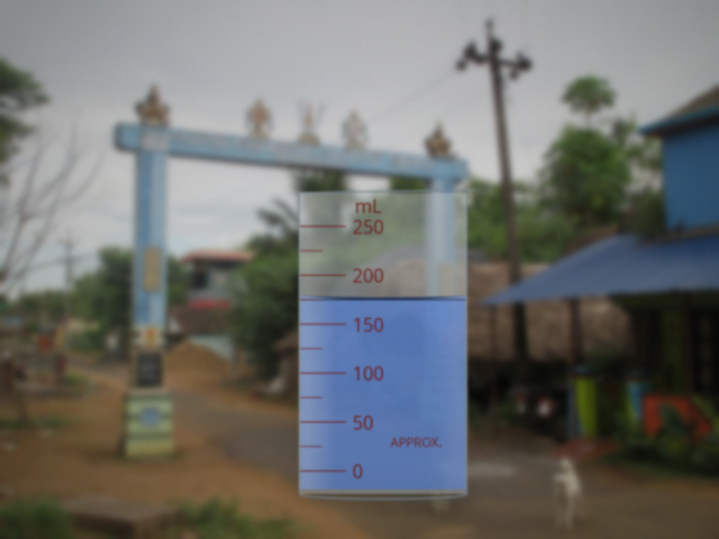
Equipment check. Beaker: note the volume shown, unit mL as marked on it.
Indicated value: 175 mL
